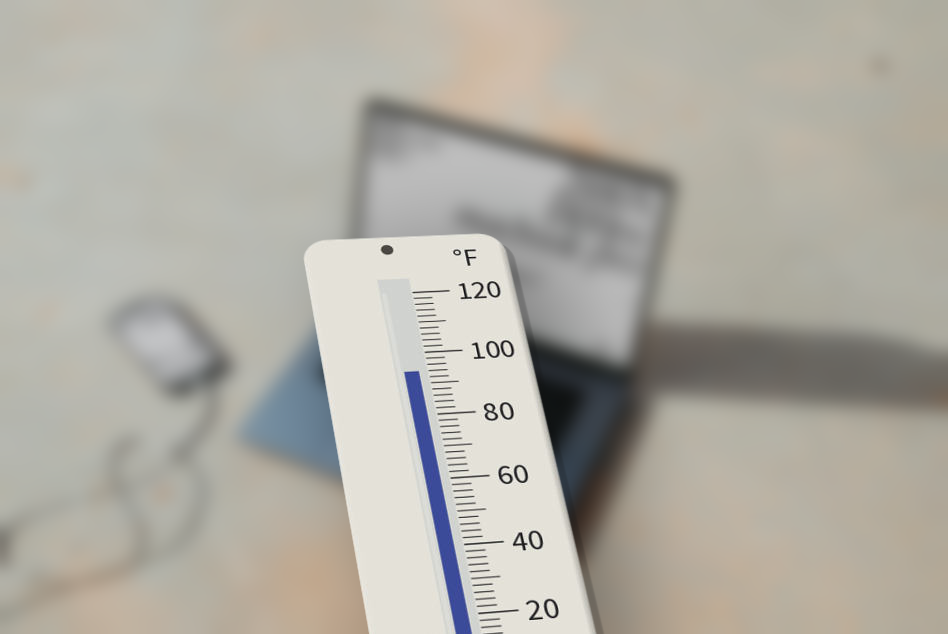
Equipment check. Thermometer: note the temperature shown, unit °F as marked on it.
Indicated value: 94 °F
